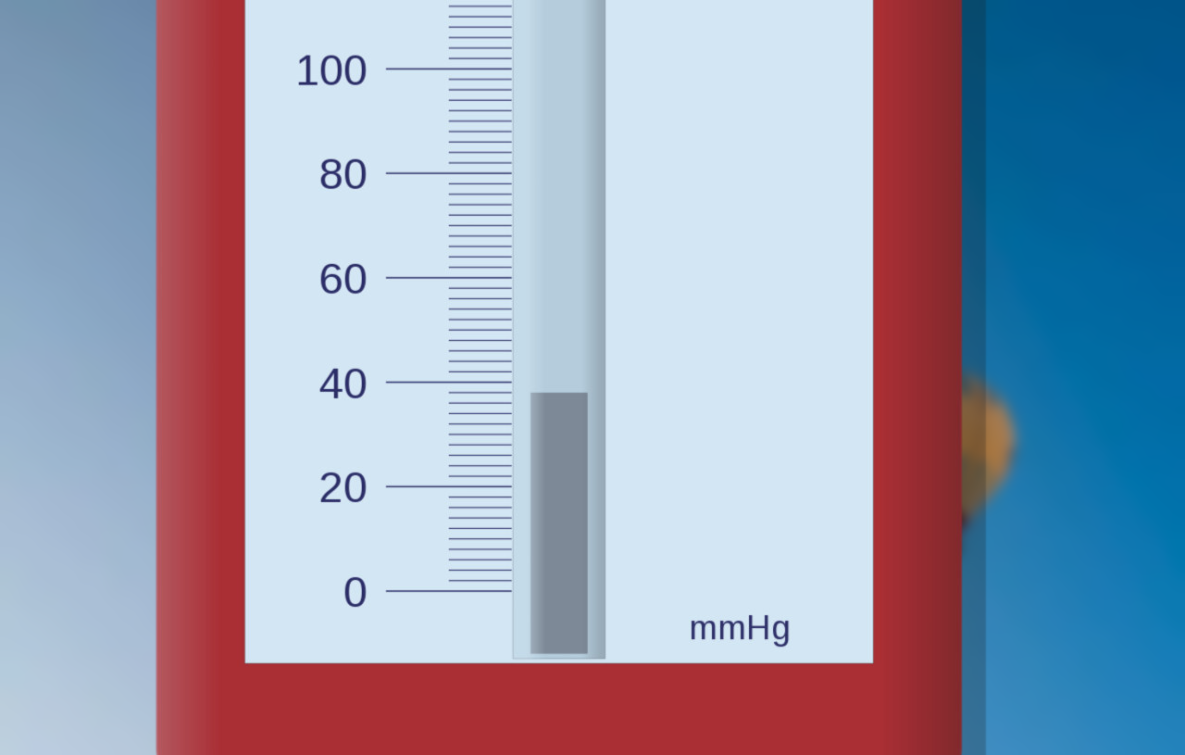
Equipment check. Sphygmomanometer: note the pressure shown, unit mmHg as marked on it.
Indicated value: 38 mmHg
